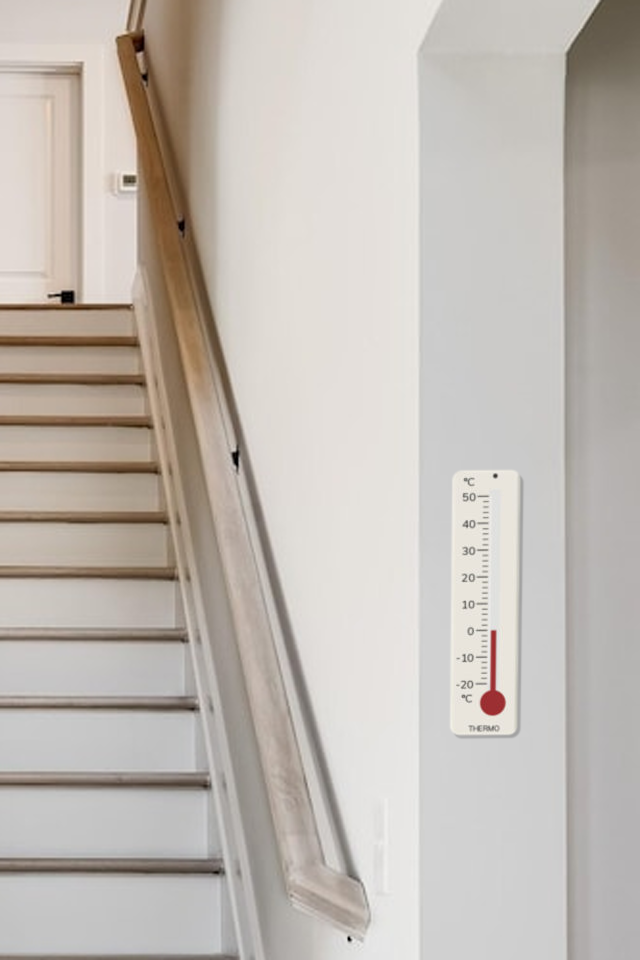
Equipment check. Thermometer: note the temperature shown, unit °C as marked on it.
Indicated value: 0 °C
